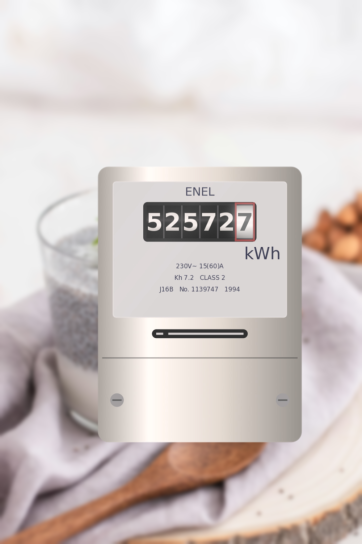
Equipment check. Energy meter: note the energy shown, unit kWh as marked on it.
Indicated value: 52572.7 kWh
